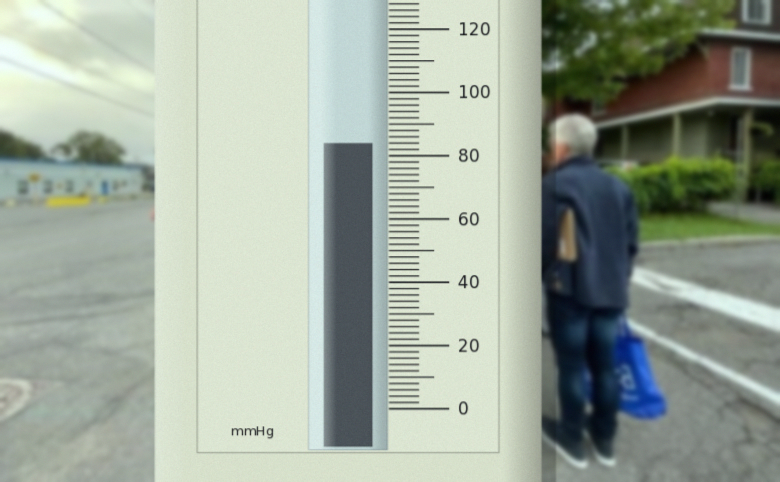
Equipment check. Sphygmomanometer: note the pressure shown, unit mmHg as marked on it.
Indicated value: 84 mmHg
